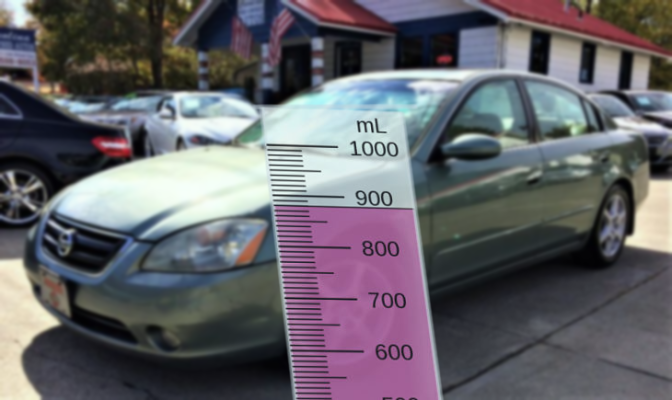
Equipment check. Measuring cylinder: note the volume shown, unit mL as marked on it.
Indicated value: 880 mL
